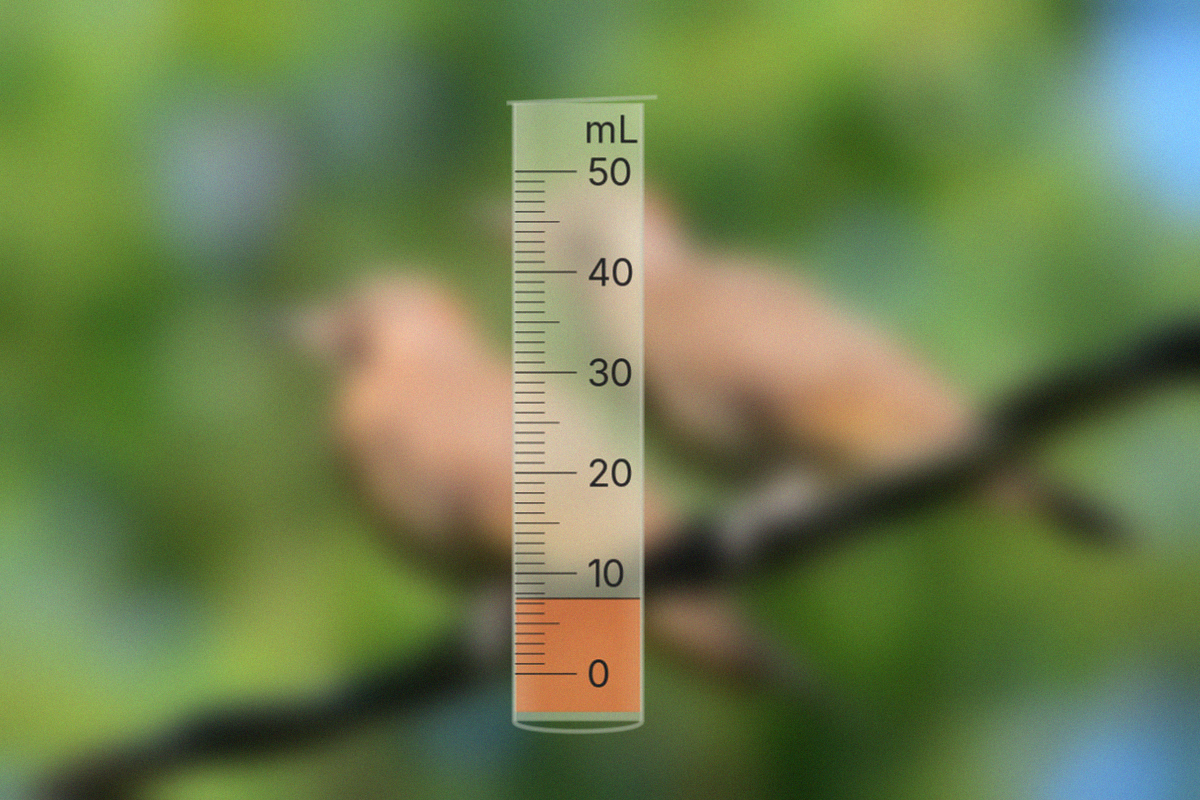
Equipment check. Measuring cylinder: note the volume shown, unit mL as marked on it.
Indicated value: 7.5 mL
